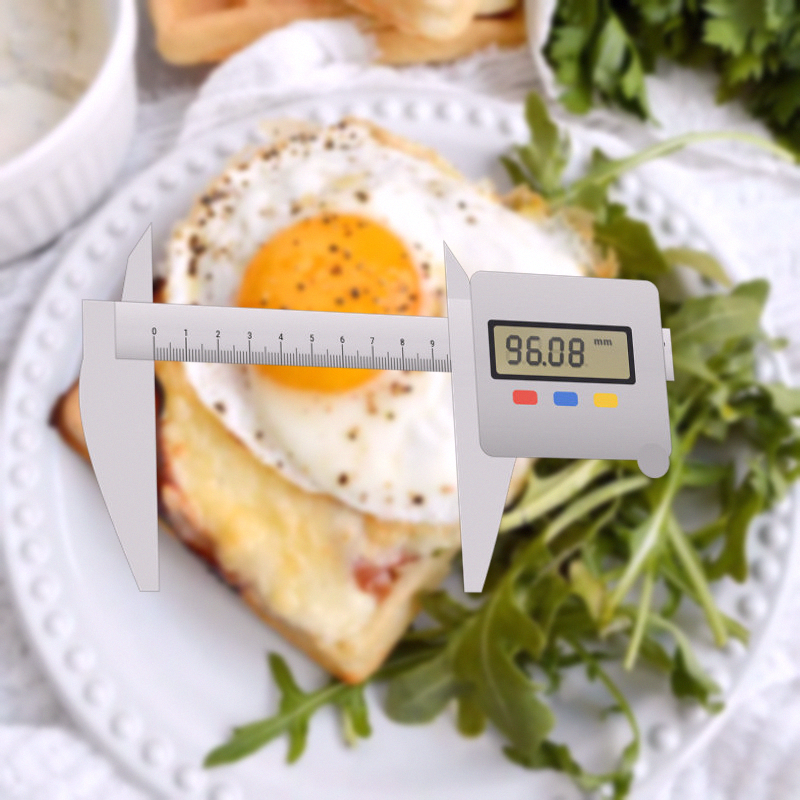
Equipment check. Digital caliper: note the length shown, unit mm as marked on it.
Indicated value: 96.08 mm
